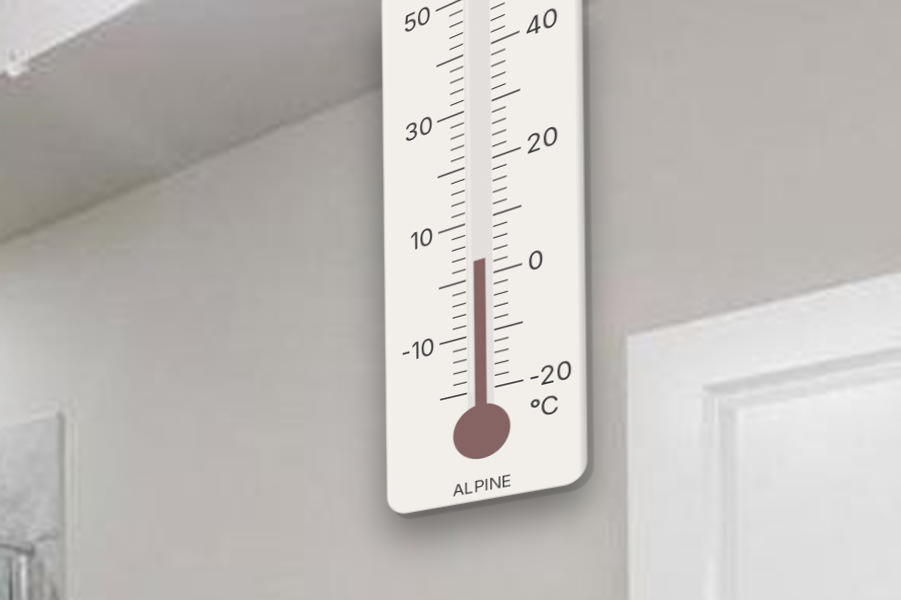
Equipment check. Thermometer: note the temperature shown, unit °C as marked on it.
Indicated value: 3 °C
